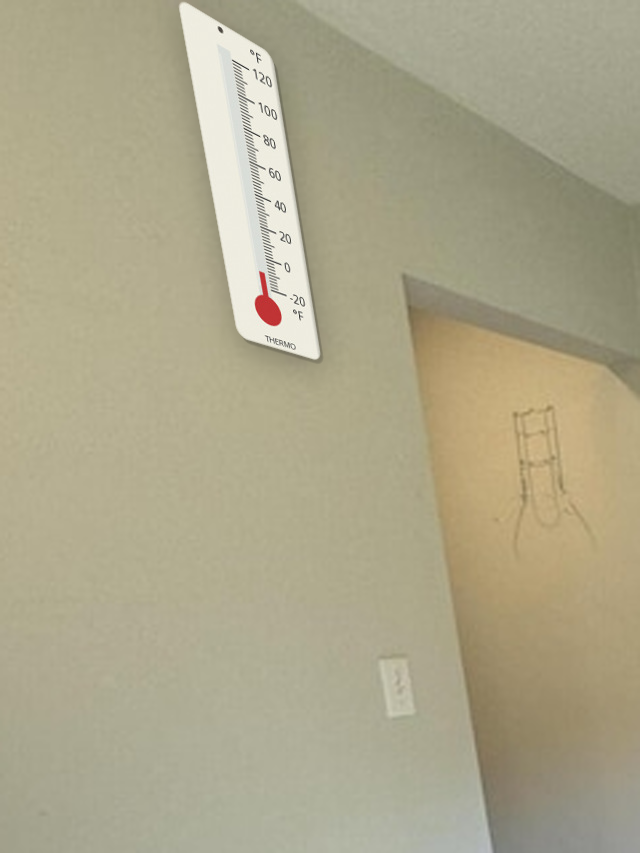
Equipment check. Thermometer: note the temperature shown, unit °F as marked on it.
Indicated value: -10 °F
